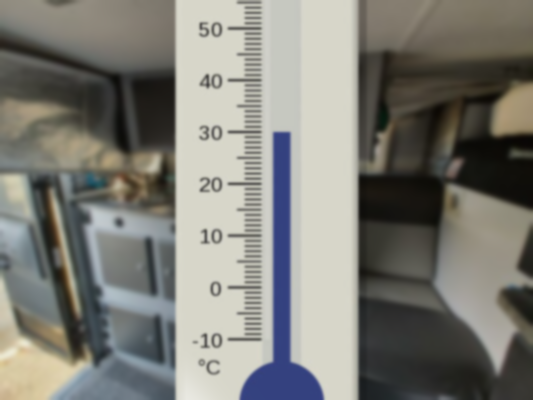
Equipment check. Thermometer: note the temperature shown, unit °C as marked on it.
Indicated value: 30 °C
